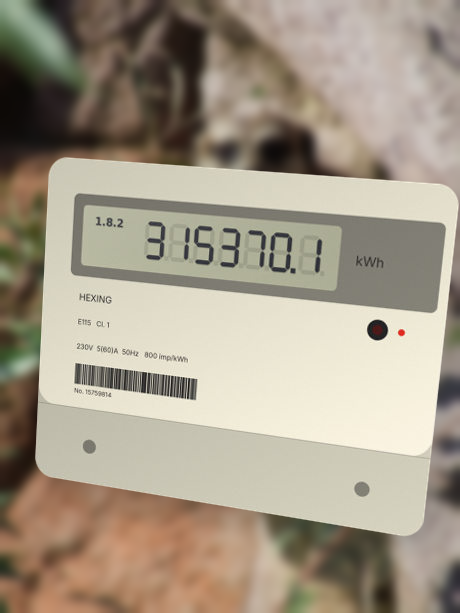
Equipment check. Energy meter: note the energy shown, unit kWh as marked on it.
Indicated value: 315370.1 kWh
